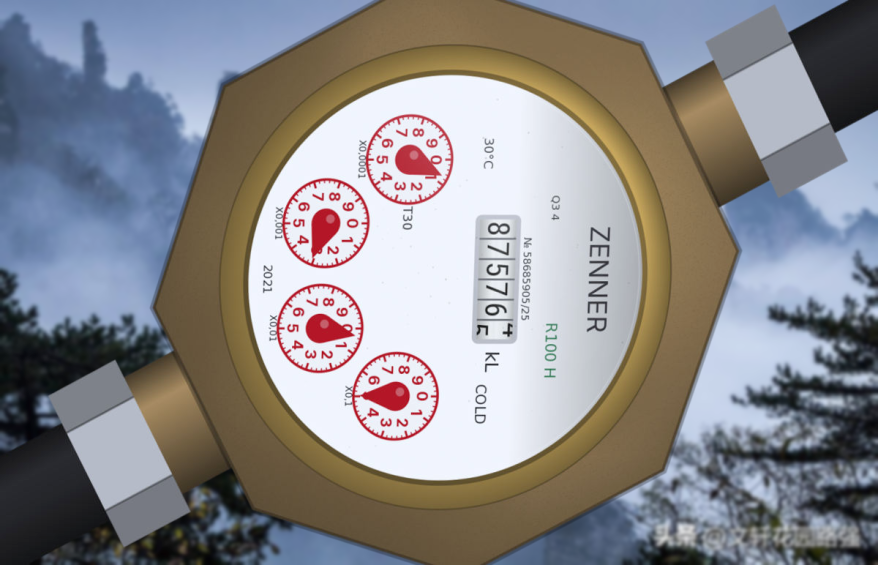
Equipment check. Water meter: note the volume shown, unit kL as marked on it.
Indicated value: 875764.5030 kL
